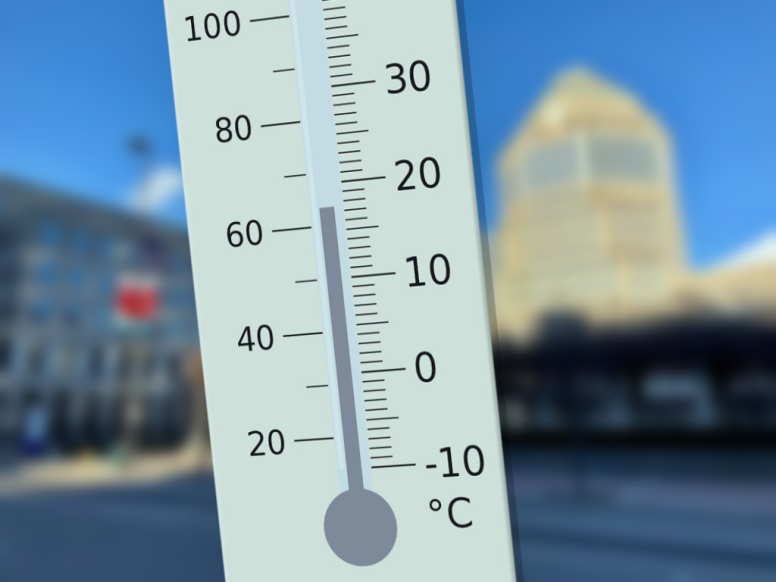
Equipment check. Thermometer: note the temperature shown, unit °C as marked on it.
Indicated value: 17.5 °C
